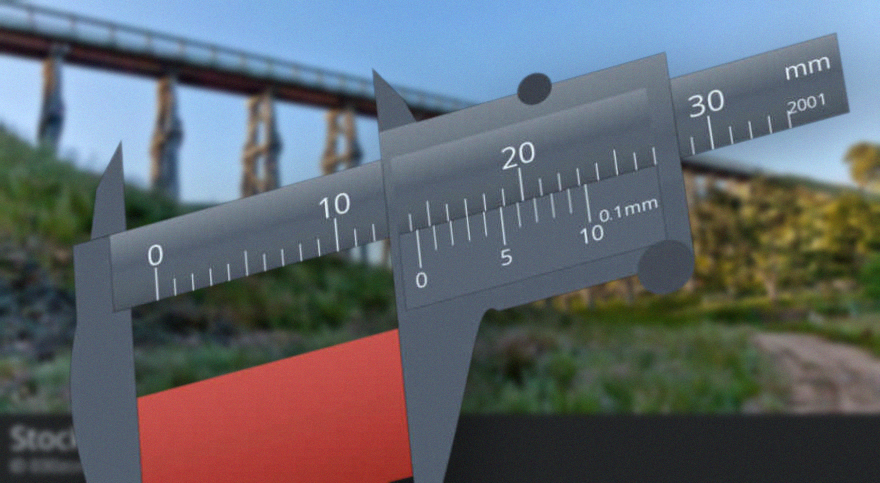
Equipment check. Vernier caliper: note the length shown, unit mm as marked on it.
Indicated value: 14.3 mm
